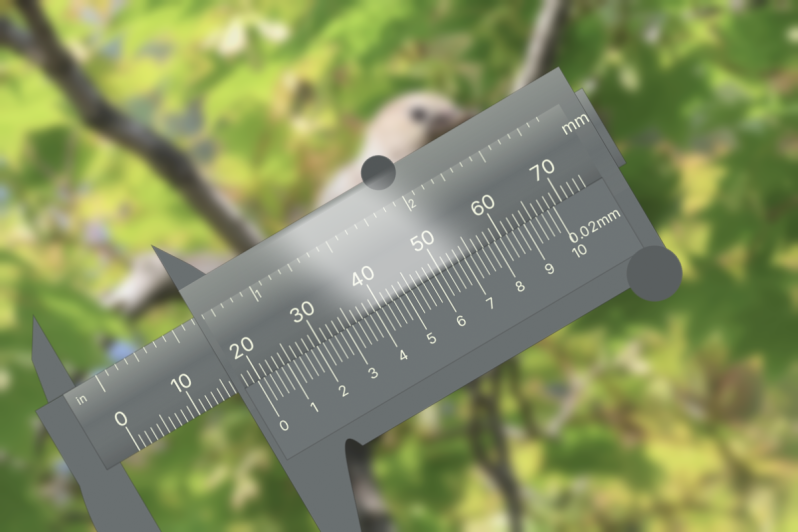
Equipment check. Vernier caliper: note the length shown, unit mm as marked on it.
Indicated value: 19.6 mm
